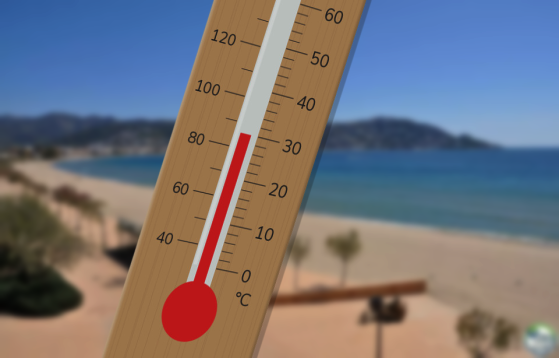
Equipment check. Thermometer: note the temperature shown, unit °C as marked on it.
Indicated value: 30 °C
